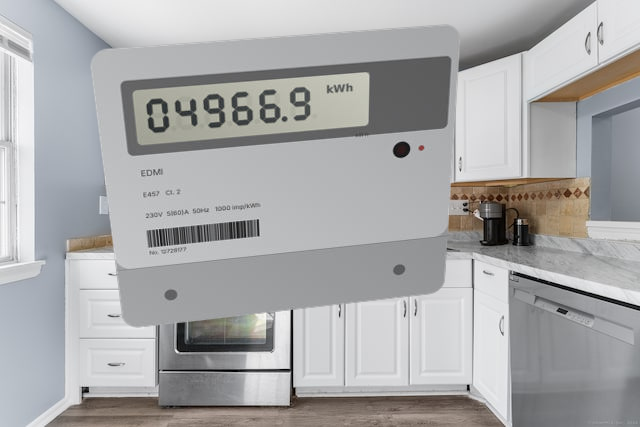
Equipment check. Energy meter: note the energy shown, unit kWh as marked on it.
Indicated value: 4966.9 kWh
